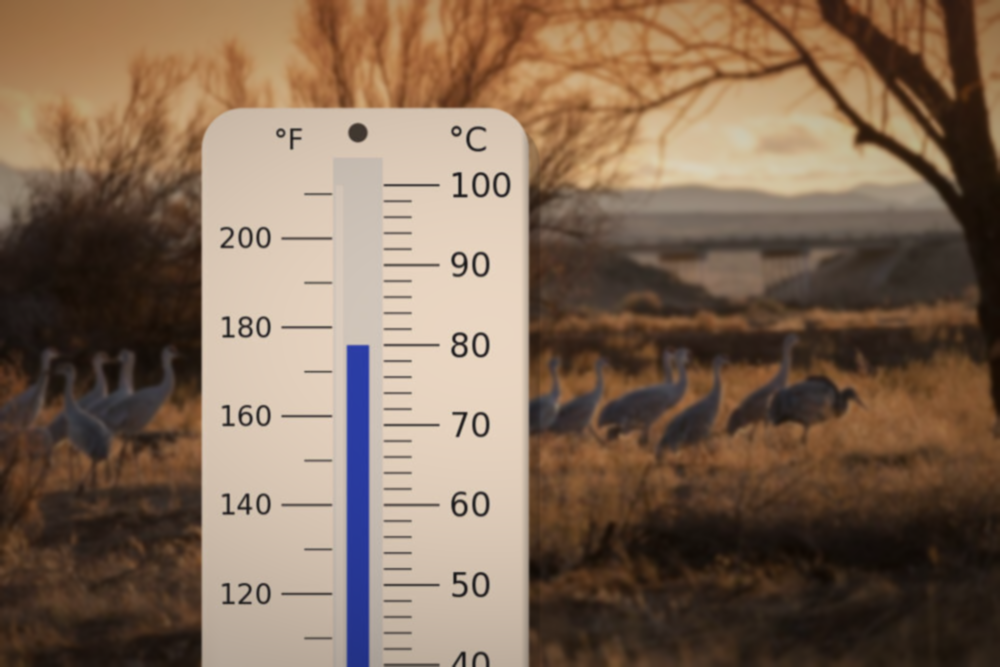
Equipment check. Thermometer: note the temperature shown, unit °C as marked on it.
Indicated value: 80 °C
